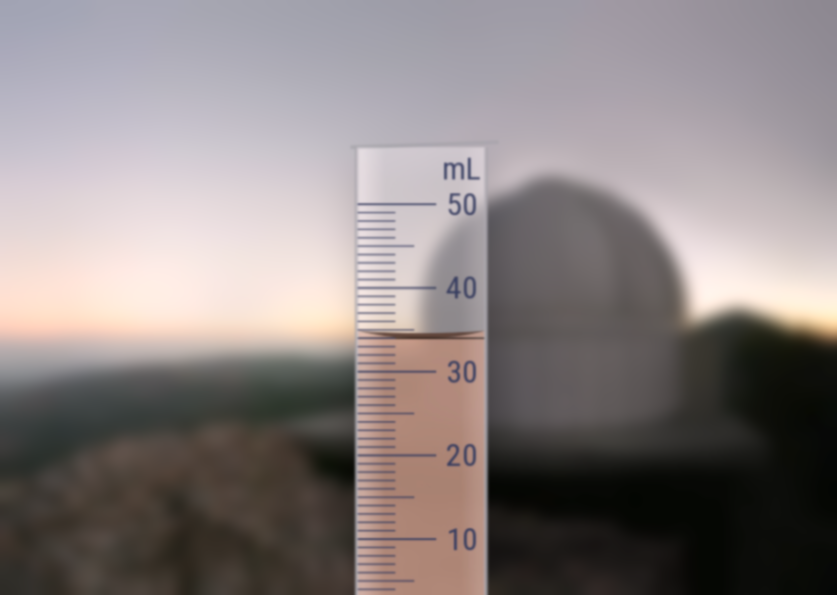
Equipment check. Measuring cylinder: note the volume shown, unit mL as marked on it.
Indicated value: 34 mL
